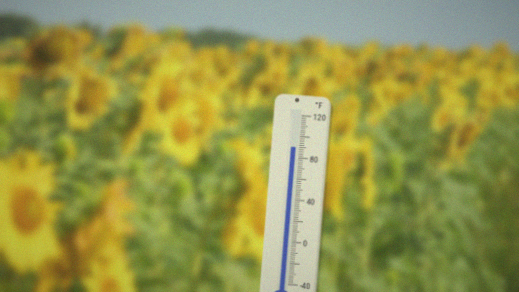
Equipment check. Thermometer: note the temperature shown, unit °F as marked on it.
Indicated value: 90 °F
